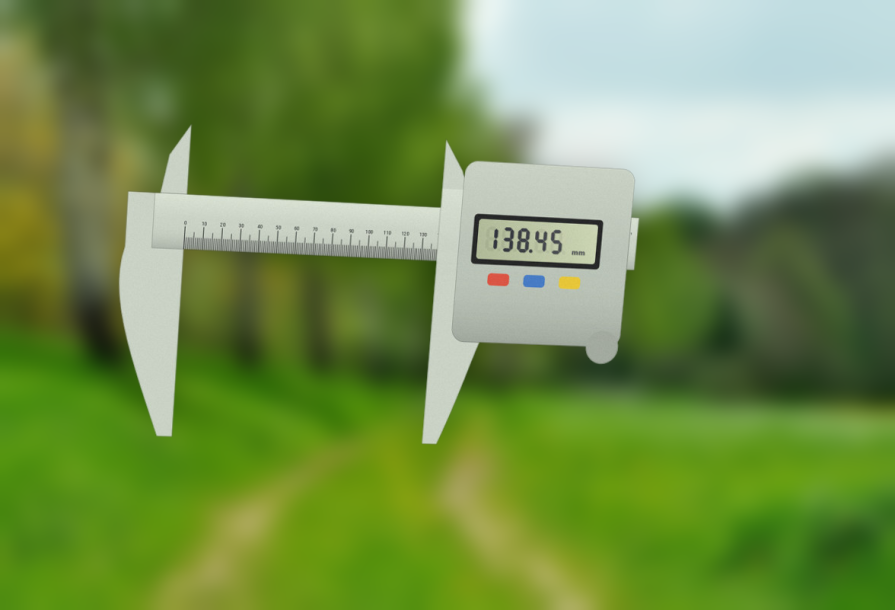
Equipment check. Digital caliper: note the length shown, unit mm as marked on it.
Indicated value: 138.45 mm
